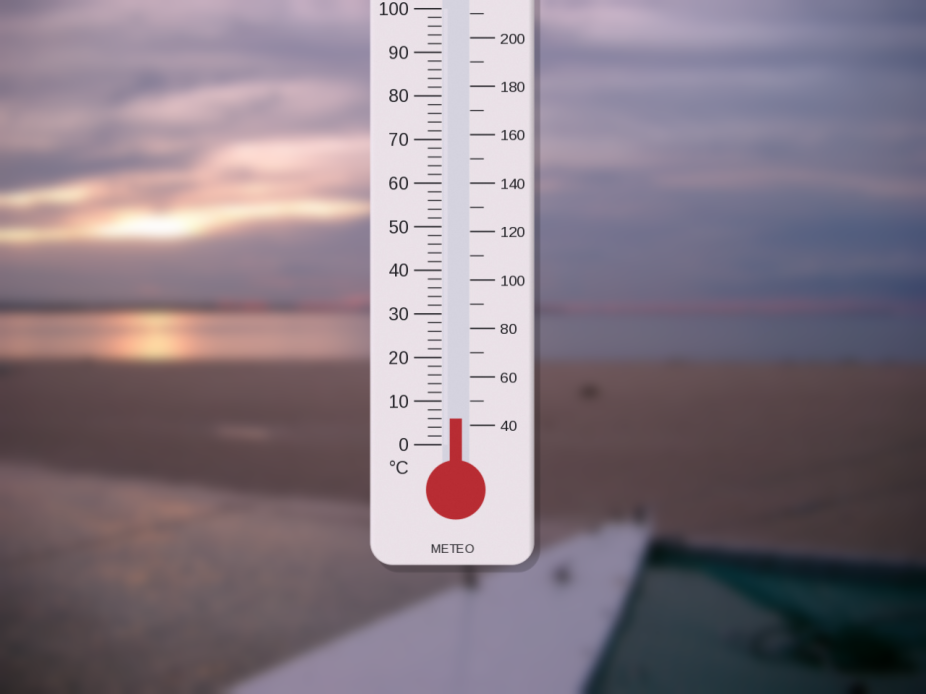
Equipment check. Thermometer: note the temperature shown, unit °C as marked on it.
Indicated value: 6 °C
